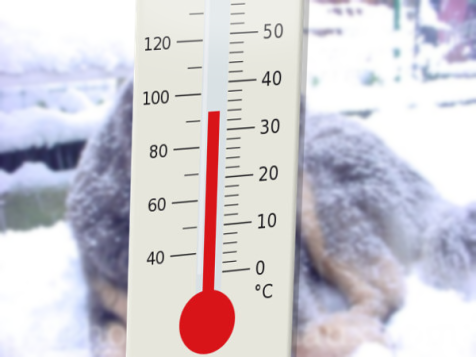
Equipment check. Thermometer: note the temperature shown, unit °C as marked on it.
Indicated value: 34 °C
